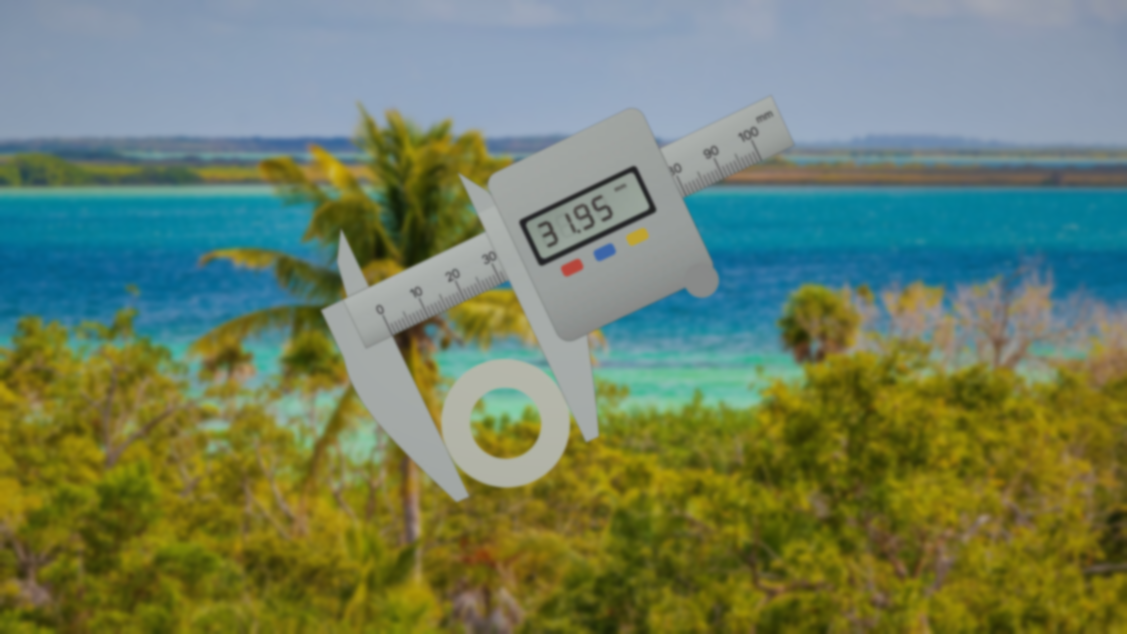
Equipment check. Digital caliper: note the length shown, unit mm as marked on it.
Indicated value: 31.95 mm
